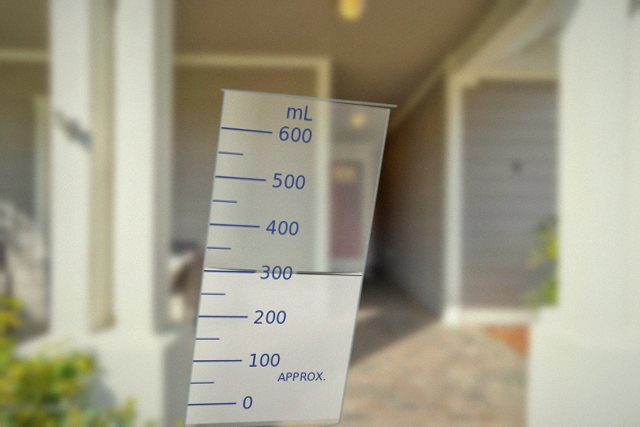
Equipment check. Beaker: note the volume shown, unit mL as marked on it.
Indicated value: 300 mL
